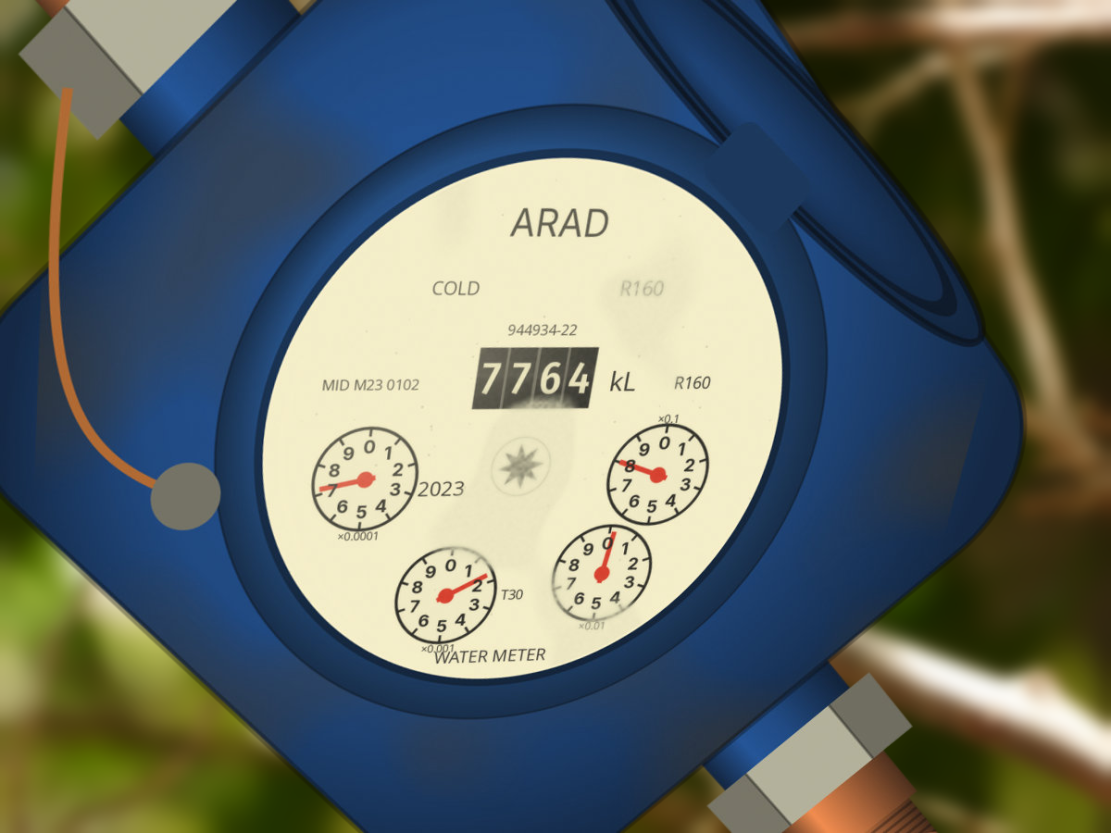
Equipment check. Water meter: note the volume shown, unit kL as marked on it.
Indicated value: 7764.8017 kL
